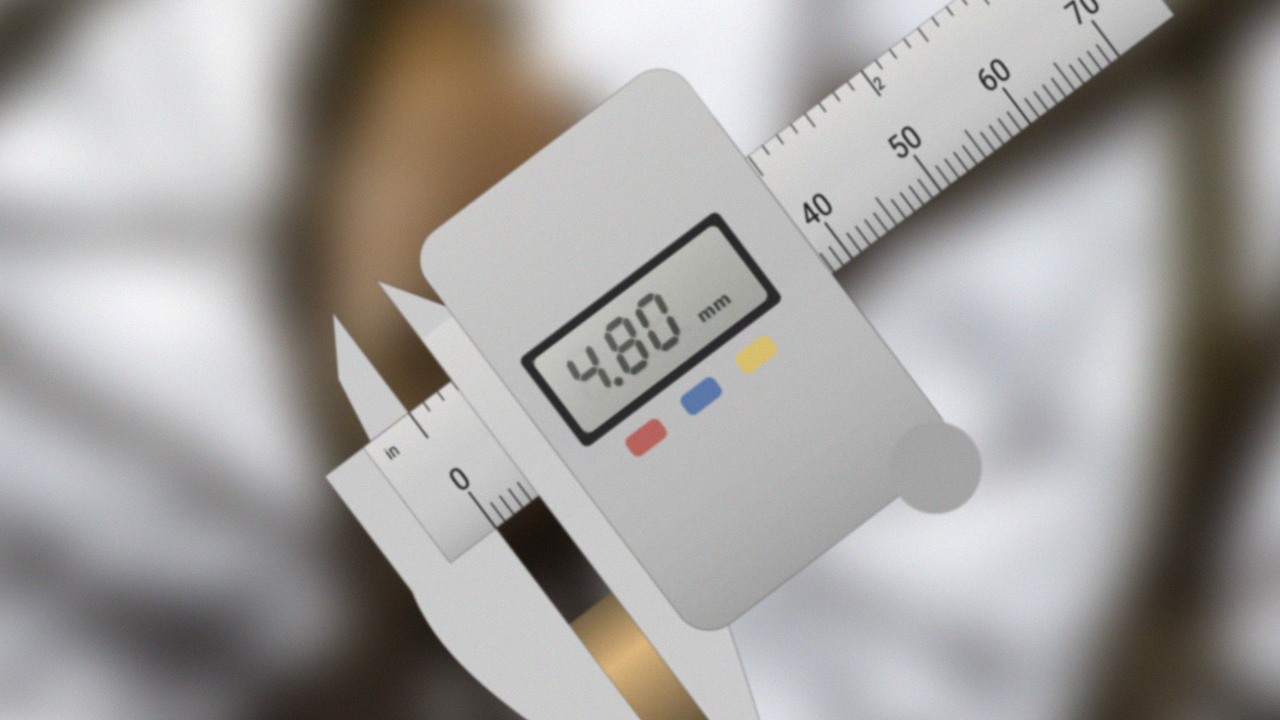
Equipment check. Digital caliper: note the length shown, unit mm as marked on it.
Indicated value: 4.80 mm
